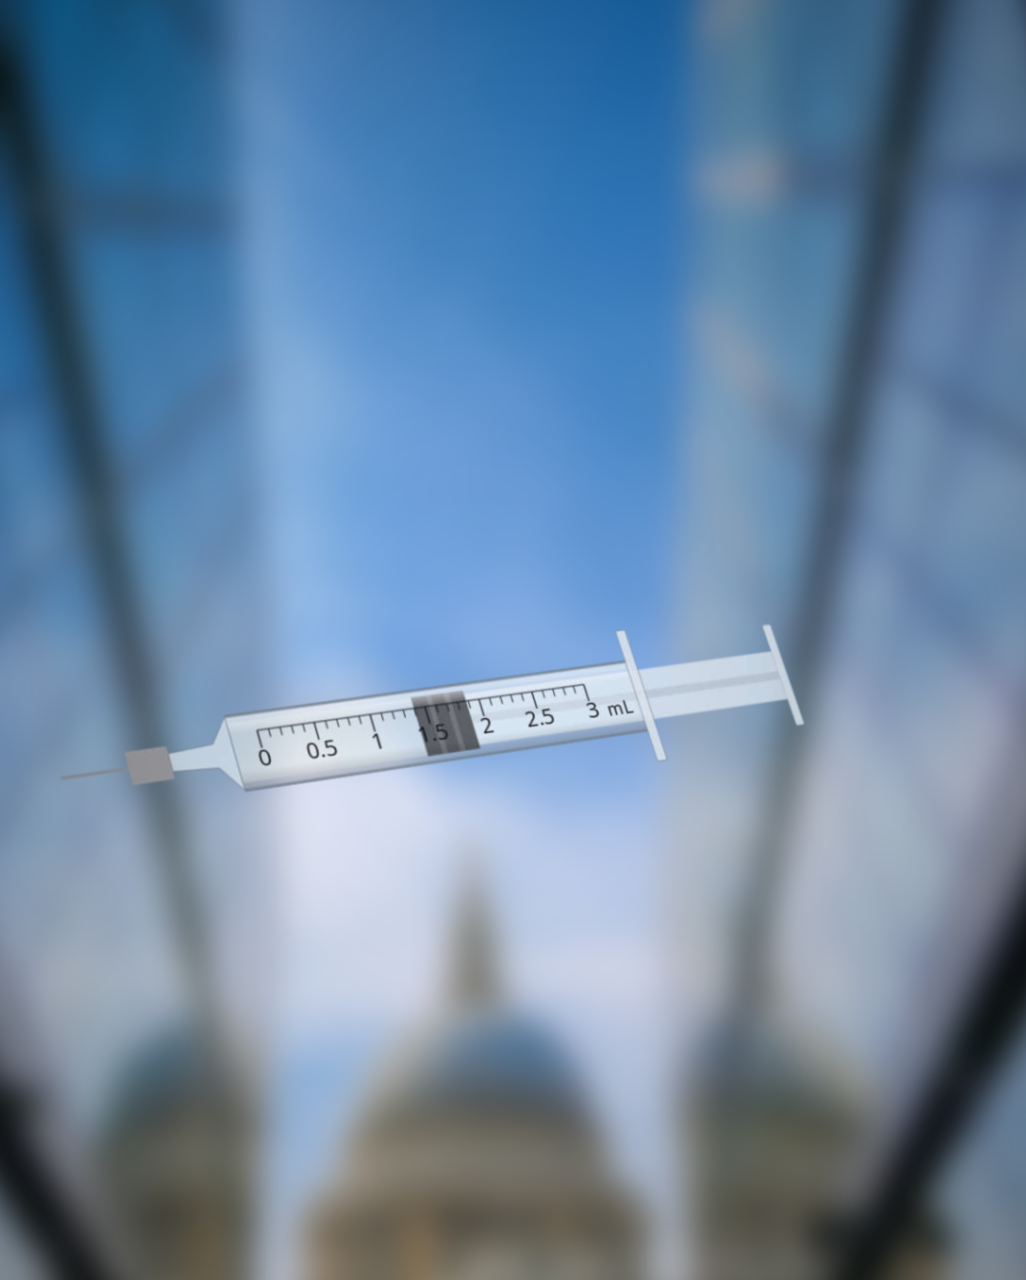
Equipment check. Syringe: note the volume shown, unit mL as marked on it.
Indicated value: 1.4 mL
